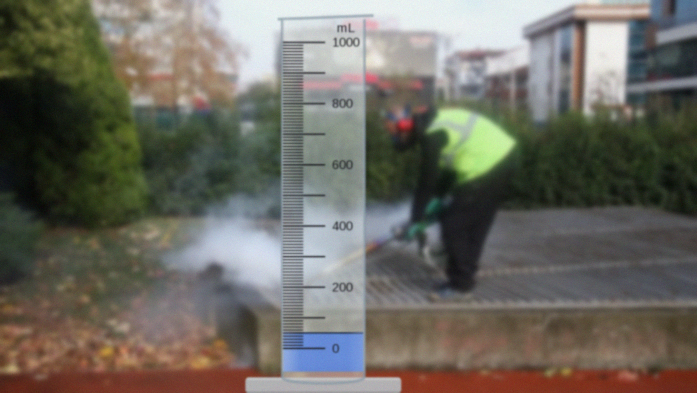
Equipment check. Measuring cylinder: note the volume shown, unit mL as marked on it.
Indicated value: 50 mL
